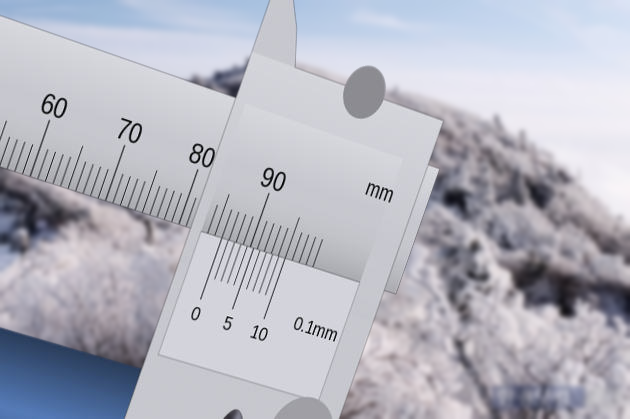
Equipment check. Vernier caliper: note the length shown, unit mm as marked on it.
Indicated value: 86.0 mm
